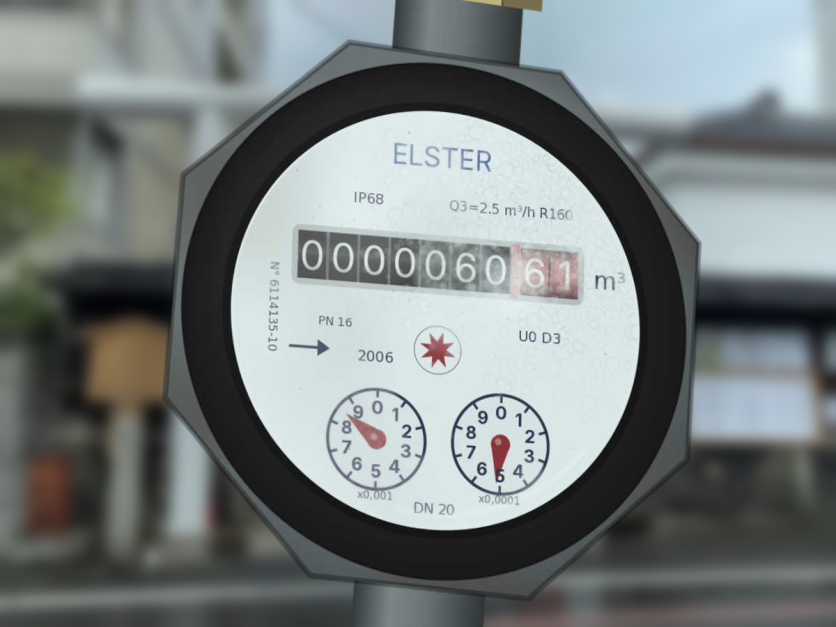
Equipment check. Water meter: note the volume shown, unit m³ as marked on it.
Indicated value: 60.6185 m³
